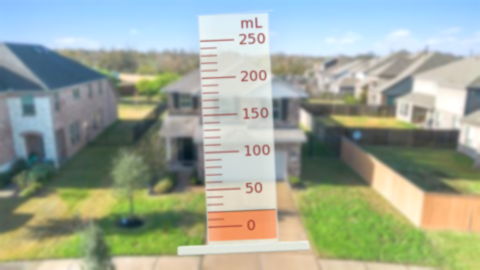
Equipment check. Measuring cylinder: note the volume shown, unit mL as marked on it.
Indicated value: 20 mL
